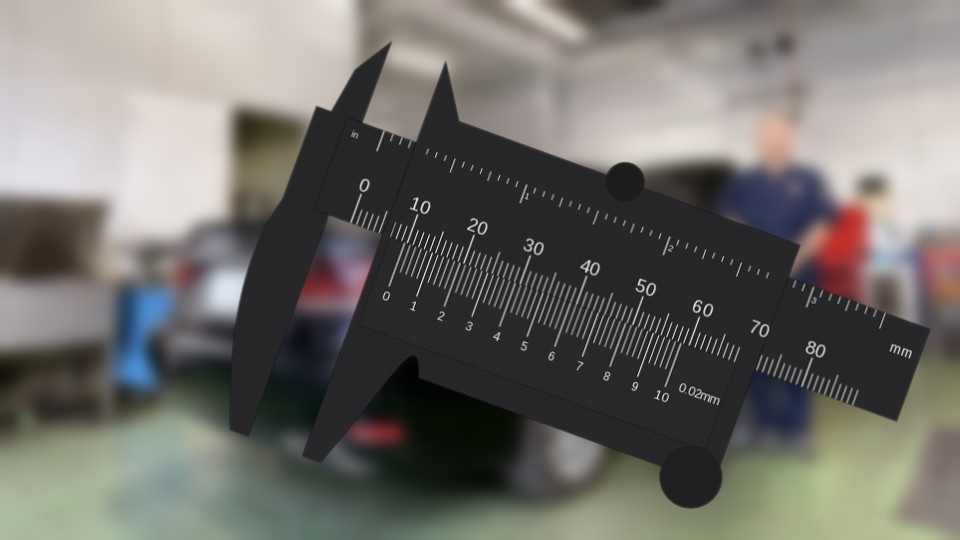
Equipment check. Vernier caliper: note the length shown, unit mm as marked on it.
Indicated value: 9.6 mm
